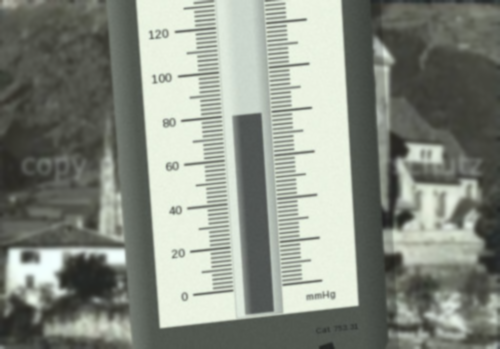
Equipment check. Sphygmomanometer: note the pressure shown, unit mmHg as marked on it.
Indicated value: 80 mmHg
